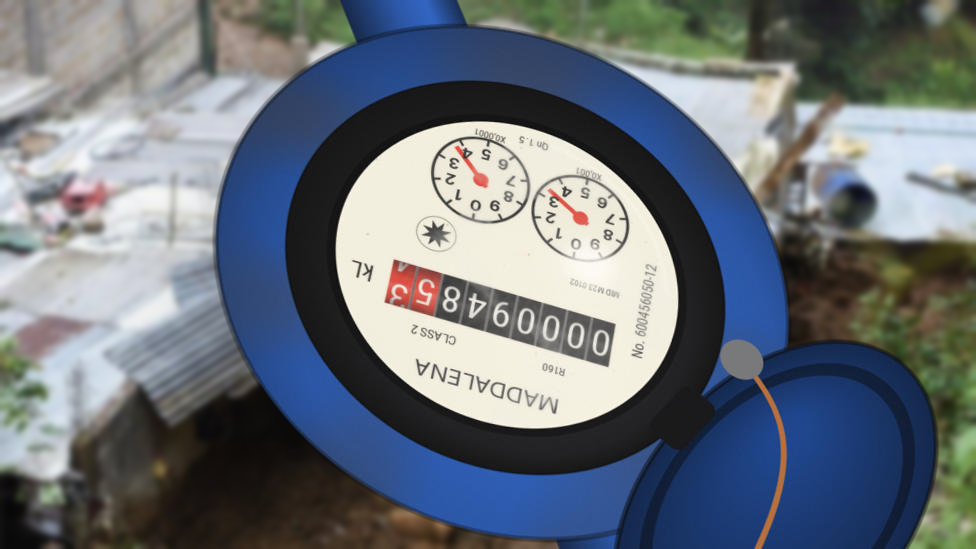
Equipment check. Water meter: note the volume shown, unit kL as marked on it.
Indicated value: 948.5333 kL
